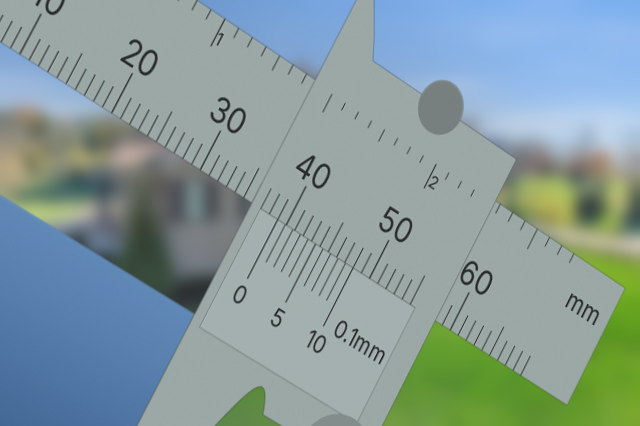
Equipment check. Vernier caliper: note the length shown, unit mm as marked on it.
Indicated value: 39.0 mm
